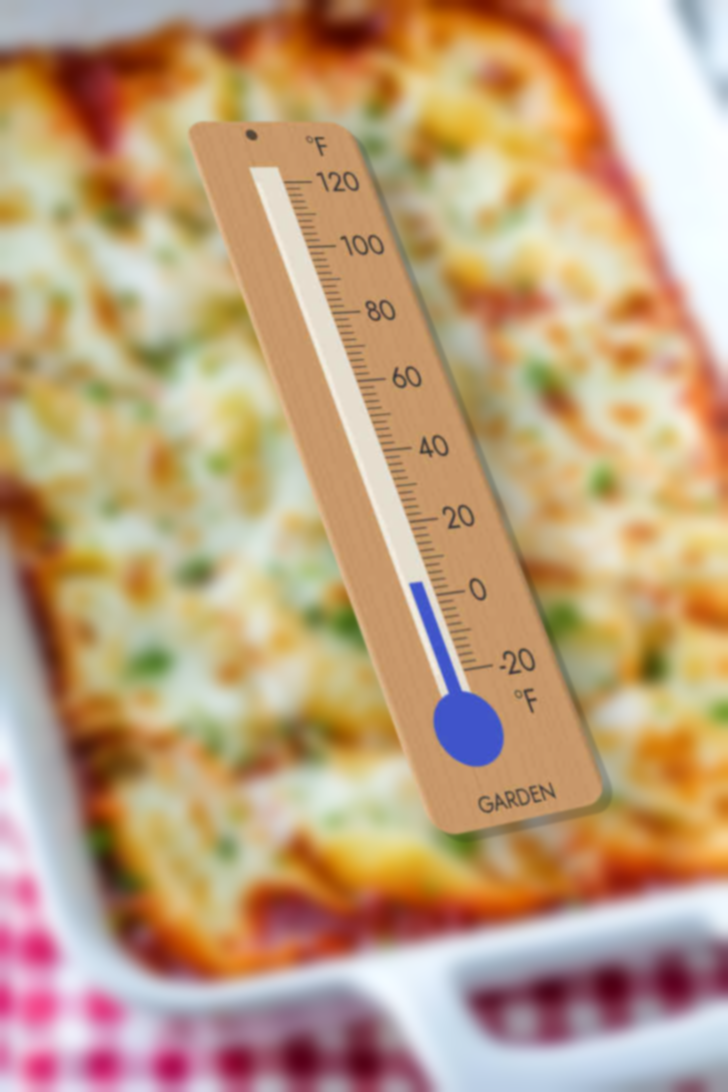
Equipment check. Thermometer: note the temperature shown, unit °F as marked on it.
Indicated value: 4 °F
